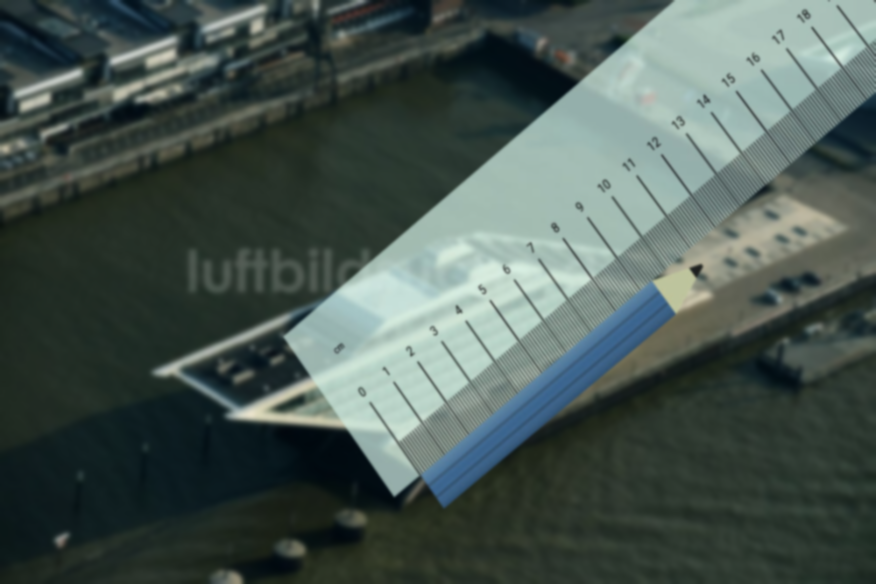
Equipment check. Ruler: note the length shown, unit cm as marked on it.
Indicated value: 11 cm
